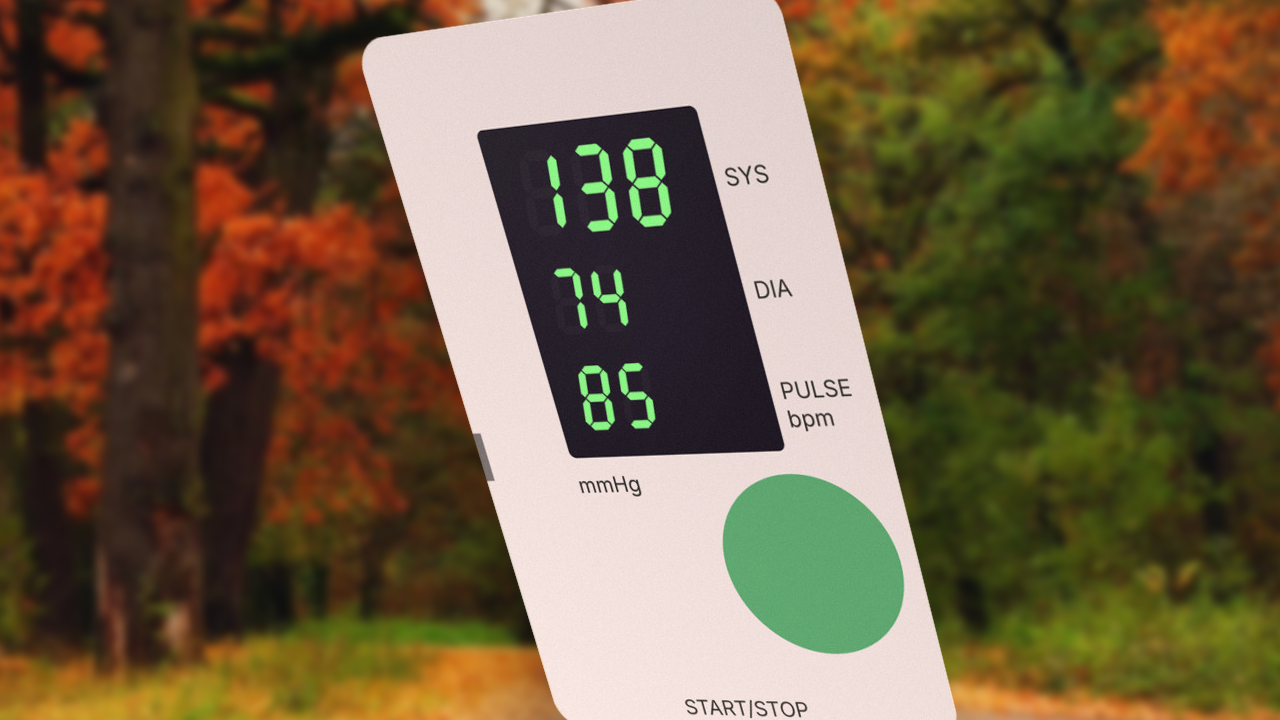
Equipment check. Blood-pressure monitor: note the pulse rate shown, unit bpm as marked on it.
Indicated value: 85 bpm
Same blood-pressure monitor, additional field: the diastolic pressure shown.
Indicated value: 74 mmHg
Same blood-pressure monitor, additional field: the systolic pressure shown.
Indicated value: 138 mmHg
